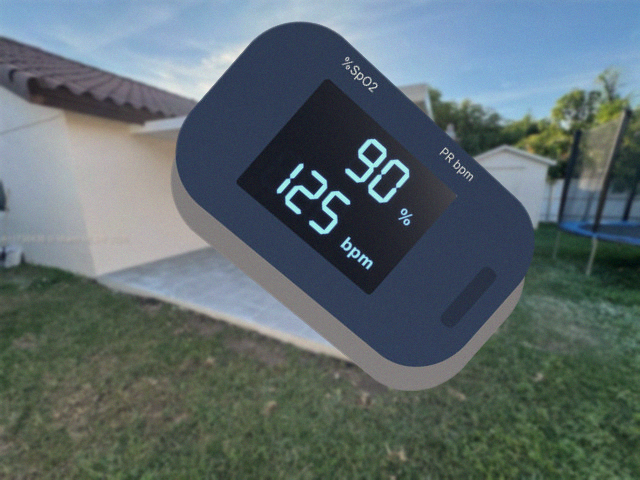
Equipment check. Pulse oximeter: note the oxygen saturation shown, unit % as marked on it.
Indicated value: 90 %
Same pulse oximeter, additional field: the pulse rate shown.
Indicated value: 125 bpm
